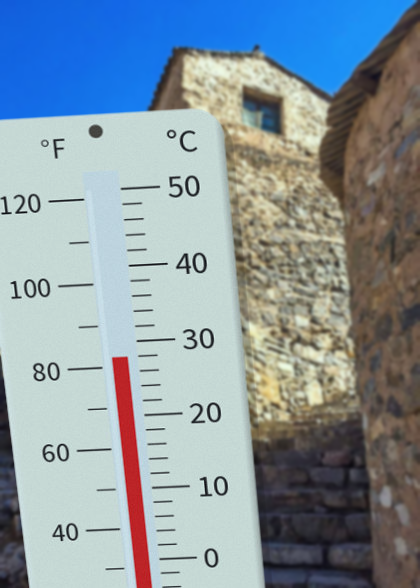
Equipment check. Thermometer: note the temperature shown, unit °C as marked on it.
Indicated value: 28 °C
